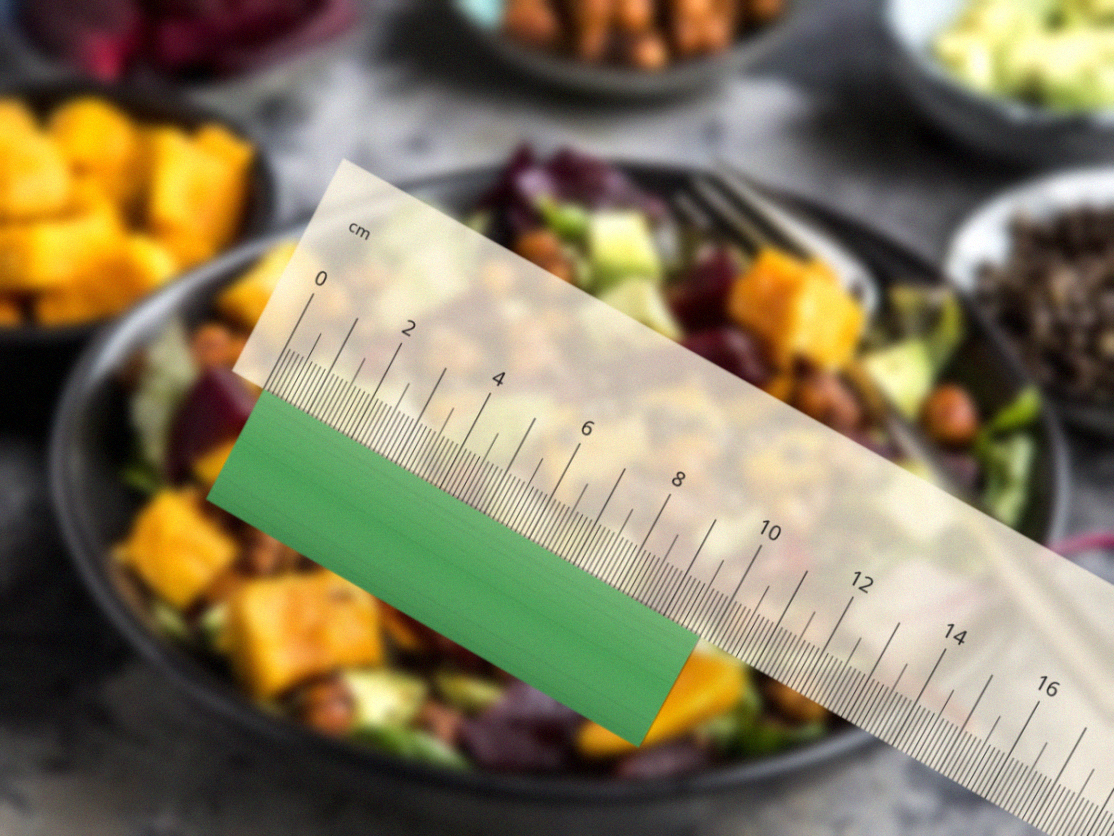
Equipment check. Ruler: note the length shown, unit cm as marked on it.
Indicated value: 9.8 cm
